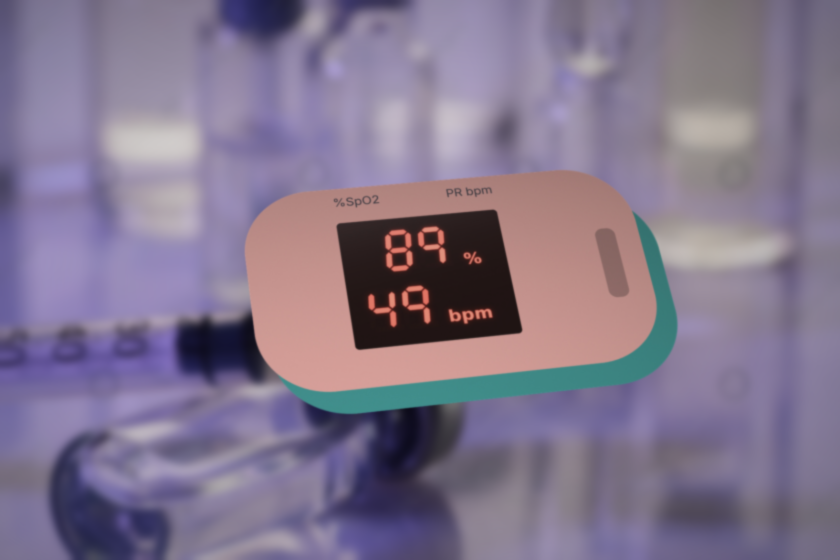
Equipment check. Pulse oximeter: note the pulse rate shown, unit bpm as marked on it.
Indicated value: 49 bpm
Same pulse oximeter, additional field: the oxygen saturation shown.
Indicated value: 89 %
